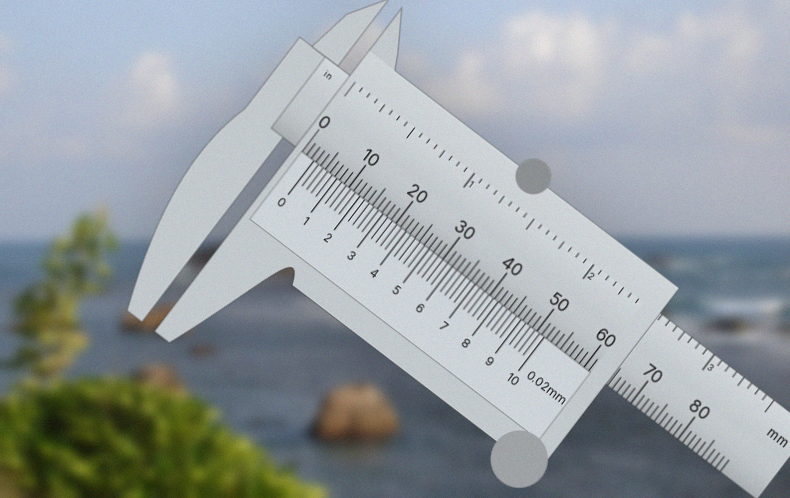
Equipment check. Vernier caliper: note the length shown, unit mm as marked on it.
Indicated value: 2.6 mm
